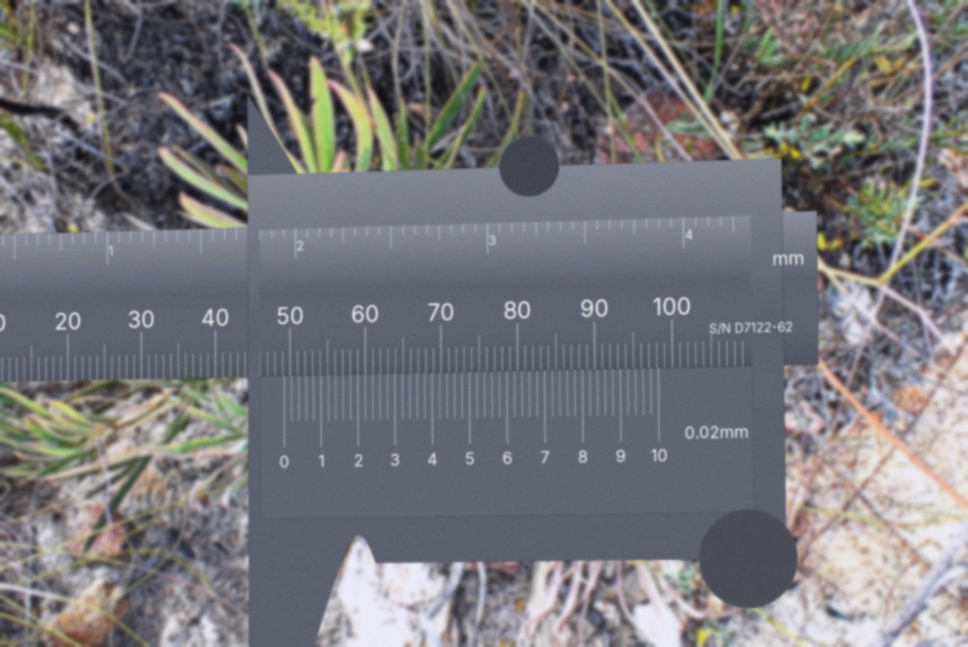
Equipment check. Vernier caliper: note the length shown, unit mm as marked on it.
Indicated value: 49.2 mm
